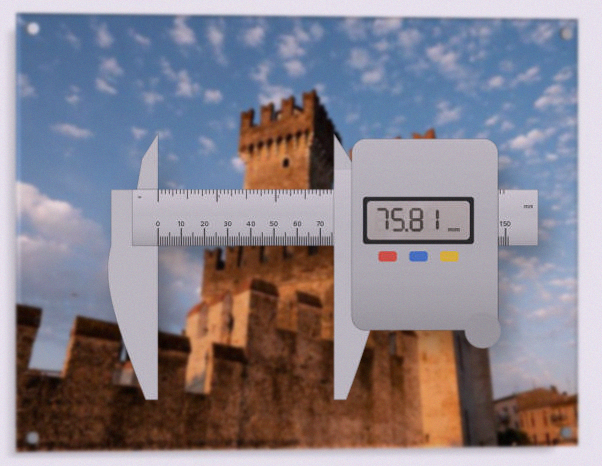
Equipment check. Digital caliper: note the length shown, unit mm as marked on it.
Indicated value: 75.81 mm
